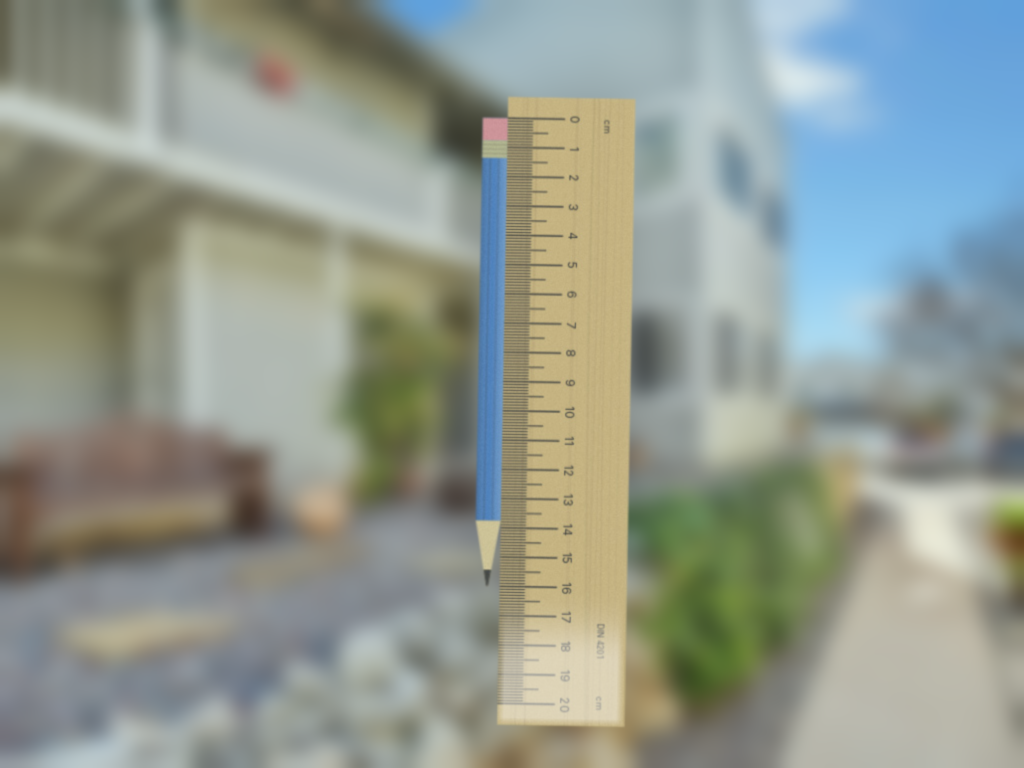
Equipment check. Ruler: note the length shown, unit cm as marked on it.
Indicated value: 16 cm
